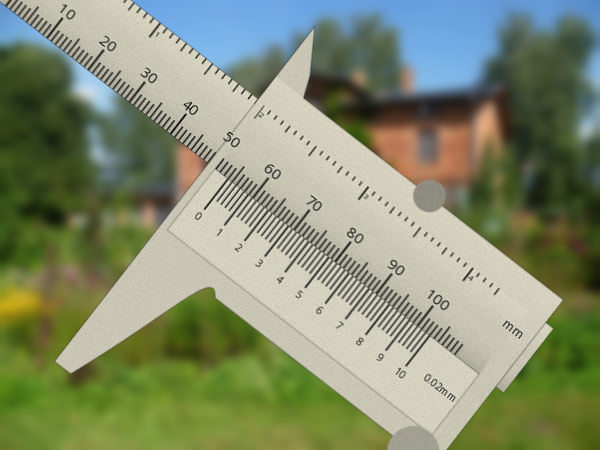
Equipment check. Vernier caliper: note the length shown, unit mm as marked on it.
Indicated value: 54.0 mm
